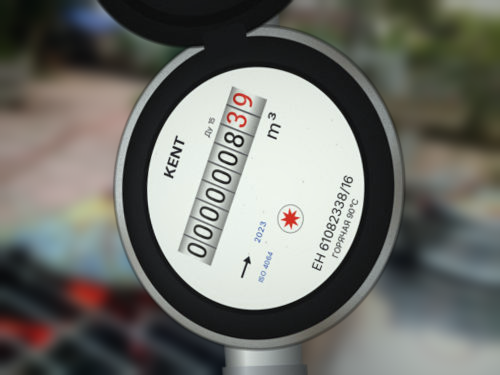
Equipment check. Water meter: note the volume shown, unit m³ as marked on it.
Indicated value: 8.39 m³
